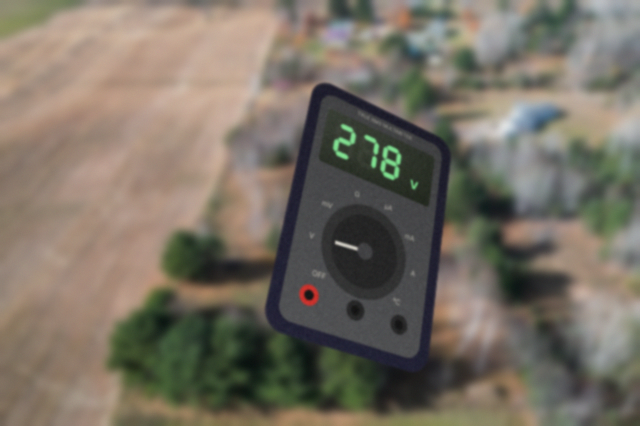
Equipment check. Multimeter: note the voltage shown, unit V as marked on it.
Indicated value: 278 V
